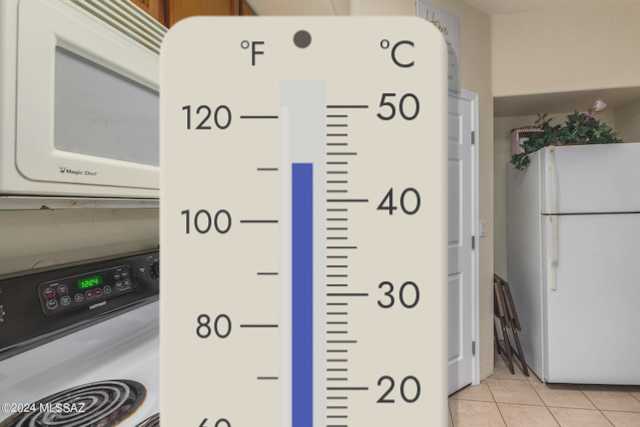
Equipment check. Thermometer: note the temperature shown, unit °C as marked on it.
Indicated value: 44 °C
